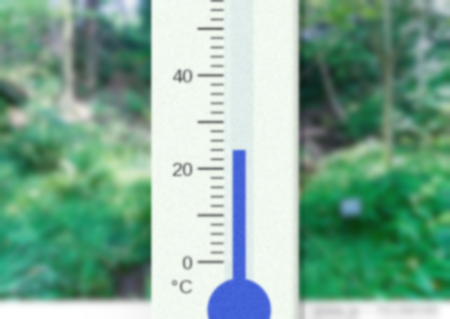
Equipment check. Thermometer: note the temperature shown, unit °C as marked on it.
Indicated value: 24 °C
